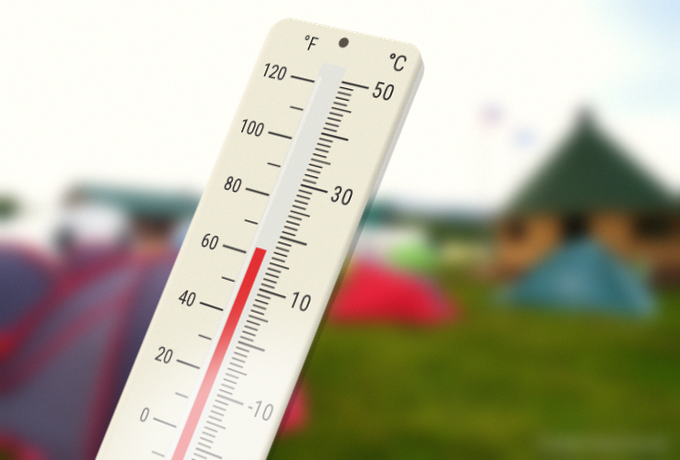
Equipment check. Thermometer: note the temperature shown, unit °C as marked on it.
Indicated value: 17 °C
